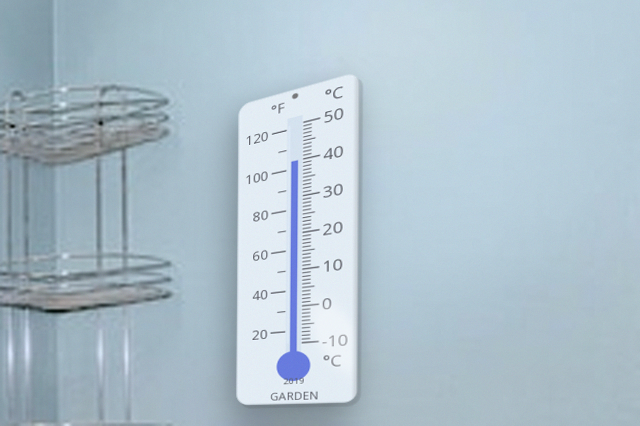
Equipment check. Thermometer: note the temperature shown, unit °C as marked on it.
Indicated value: 40 °C
